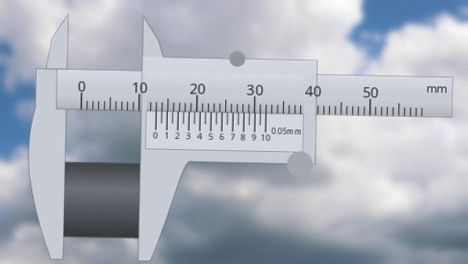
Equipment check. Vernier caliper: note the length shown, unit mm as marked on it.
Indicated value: 13.0 mm
